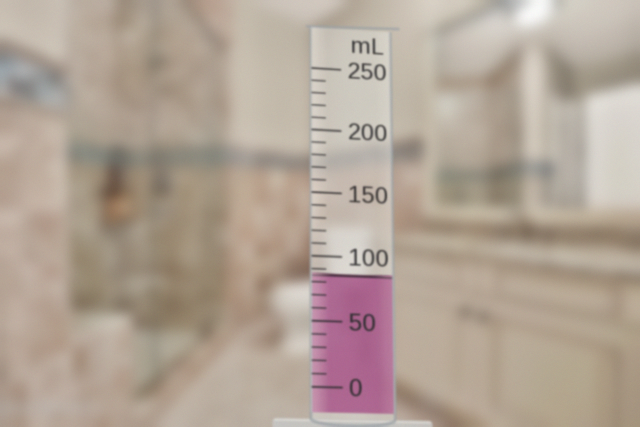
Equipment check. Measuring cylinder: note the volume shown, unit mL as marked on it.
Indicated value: 85 mL
